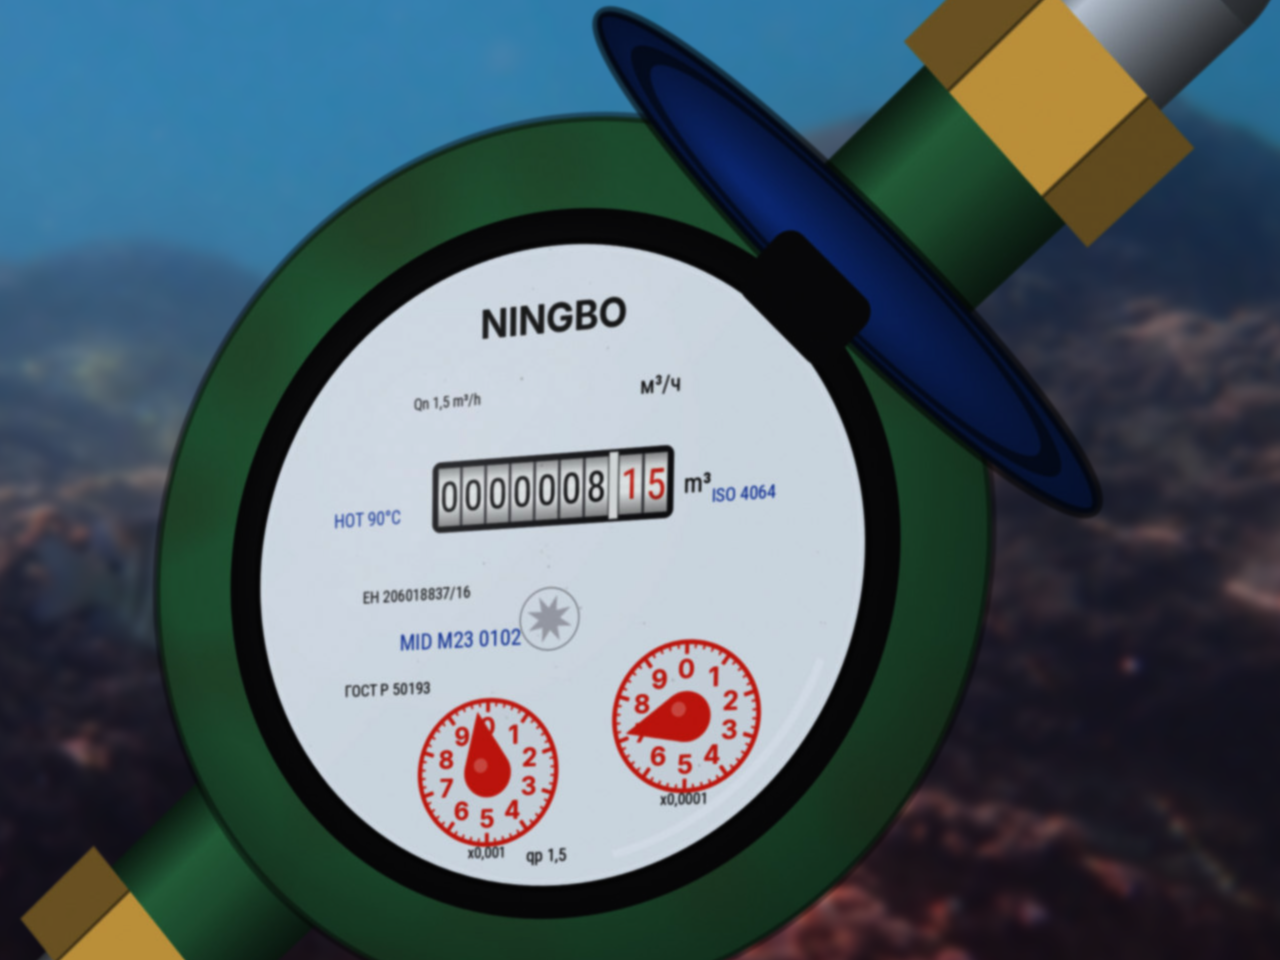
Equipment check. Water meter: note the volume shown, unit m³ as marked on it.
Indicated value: 8.1497 m³
